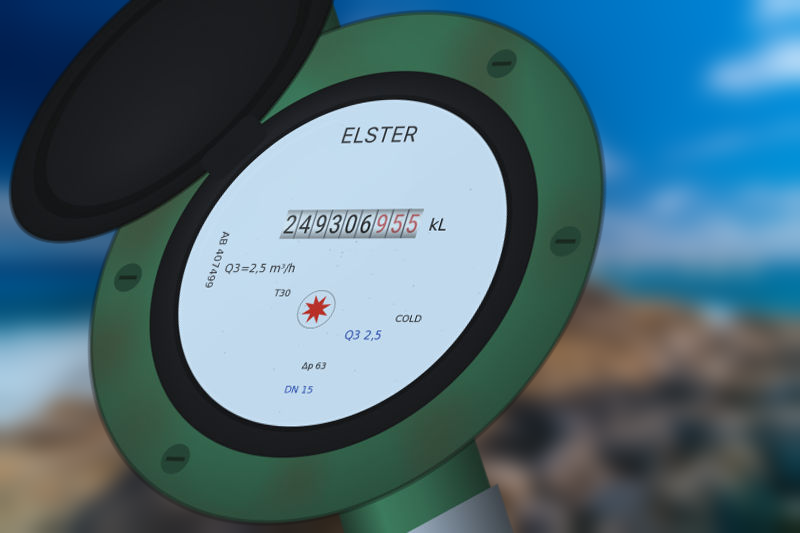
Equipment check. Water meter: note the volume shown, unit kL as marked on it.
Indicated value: 249306.955 kL
